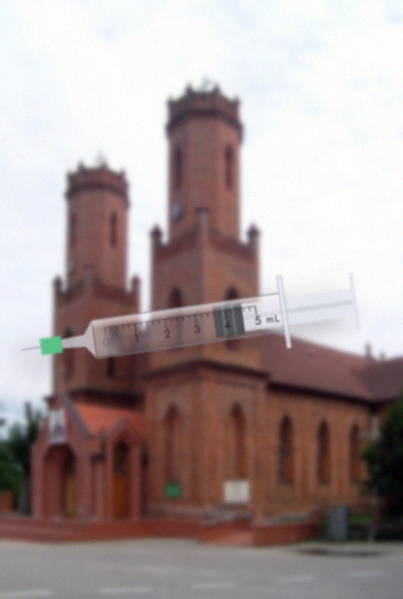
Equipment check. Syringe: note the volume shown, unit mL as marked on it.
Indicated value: 3.6 mL
